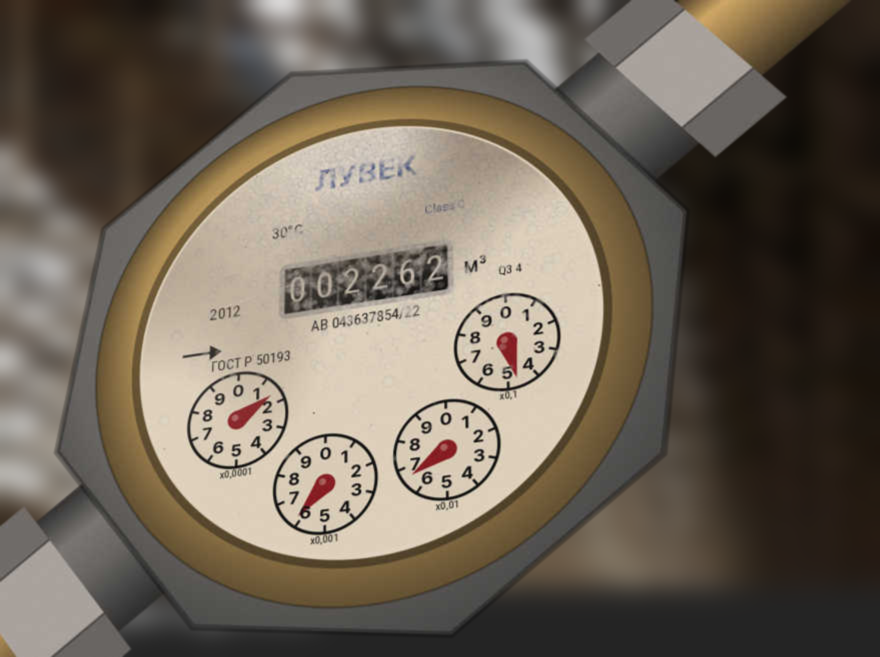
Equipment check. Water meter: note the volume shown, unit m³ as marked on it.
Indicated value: 2262.4661 m³
